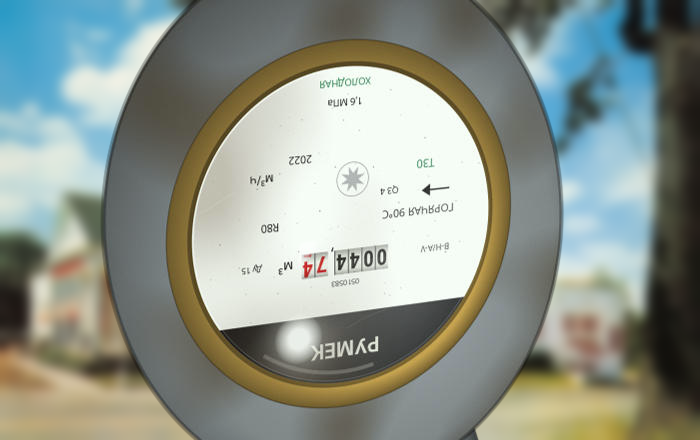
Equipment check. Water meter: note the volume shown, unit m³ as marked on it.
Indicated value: 44.74 m³
